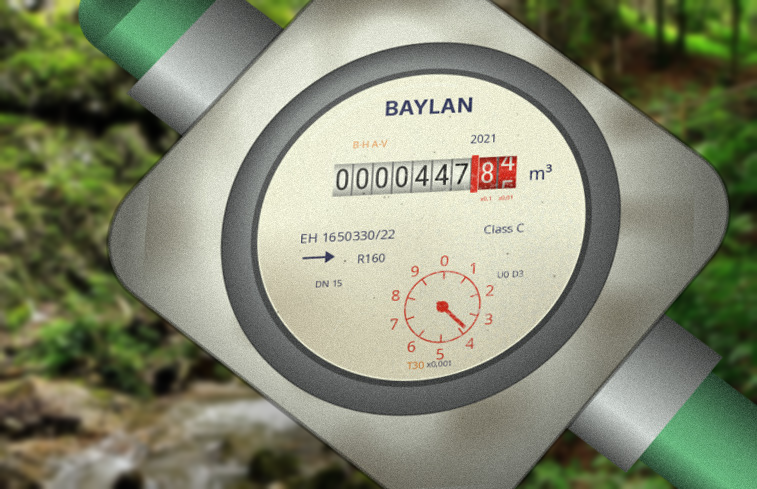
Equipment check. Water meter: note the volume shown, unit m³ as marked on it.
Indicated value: 447.843 m³
